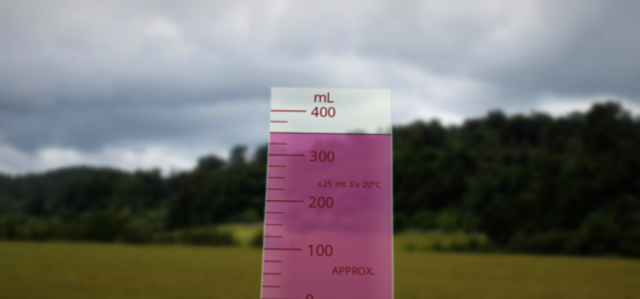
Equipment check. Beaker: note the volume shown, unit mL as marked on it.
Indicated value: 350 mL
